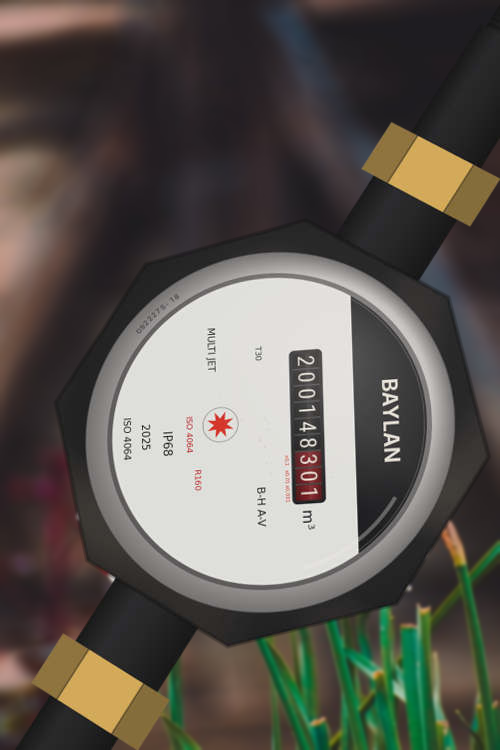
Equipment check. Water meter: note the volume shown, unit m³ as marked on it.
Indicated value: 200148.301 m³
